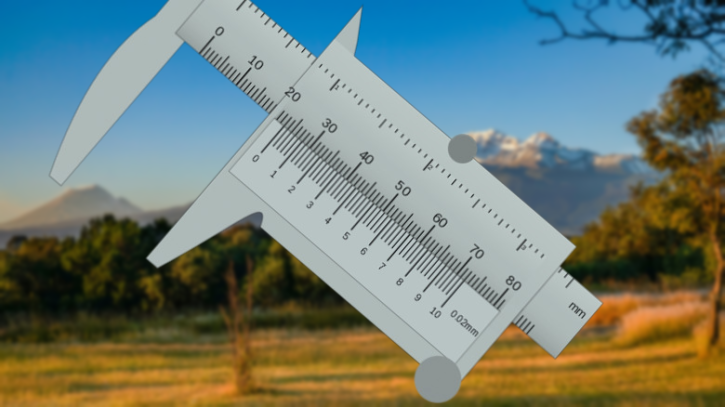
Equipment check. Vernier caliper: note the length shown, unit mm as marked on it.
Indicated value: 23.0 mm
